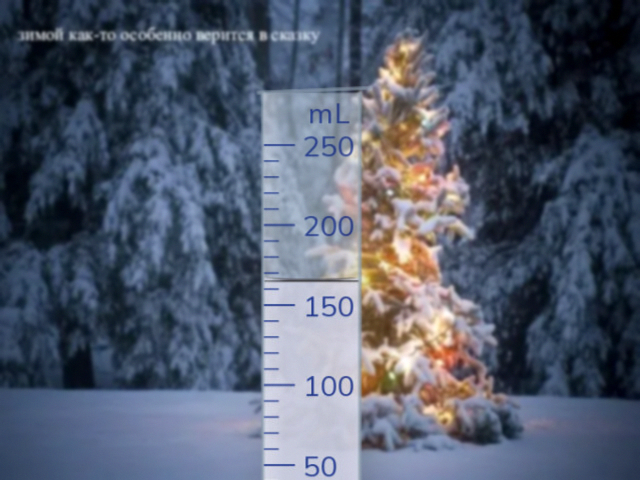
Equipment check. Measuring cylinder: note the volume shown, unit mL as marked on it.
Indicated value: 165 mL
